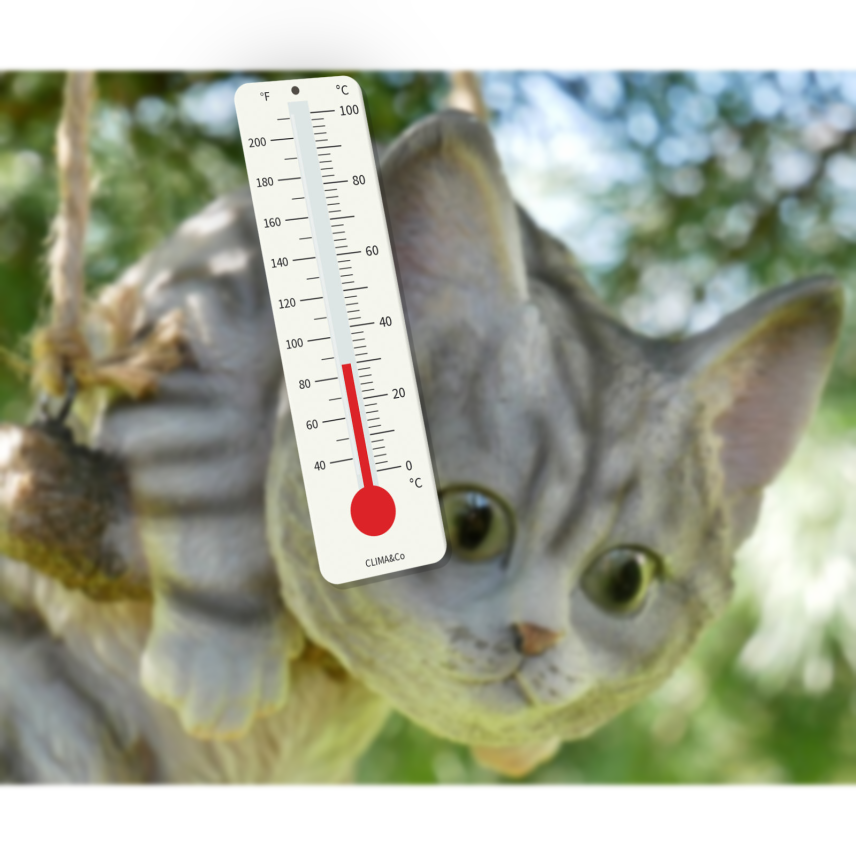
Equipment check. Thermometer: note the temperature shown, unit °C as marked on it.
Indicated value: 30 °C
